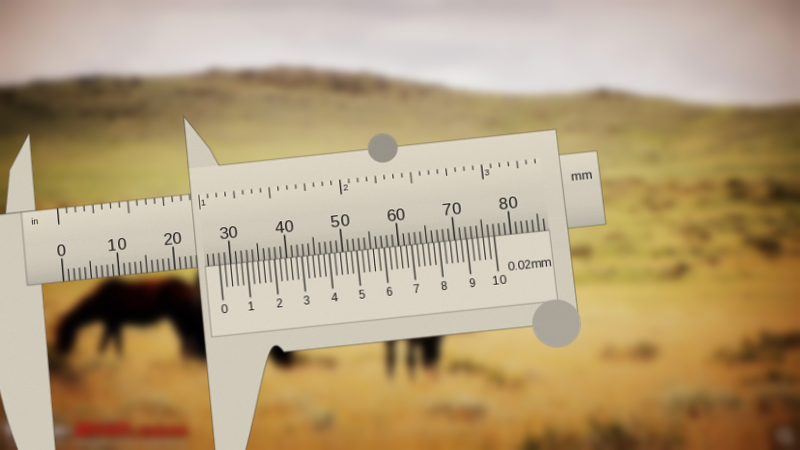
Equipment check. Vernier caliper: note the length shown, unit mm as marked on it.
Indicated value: 28.0 mm
